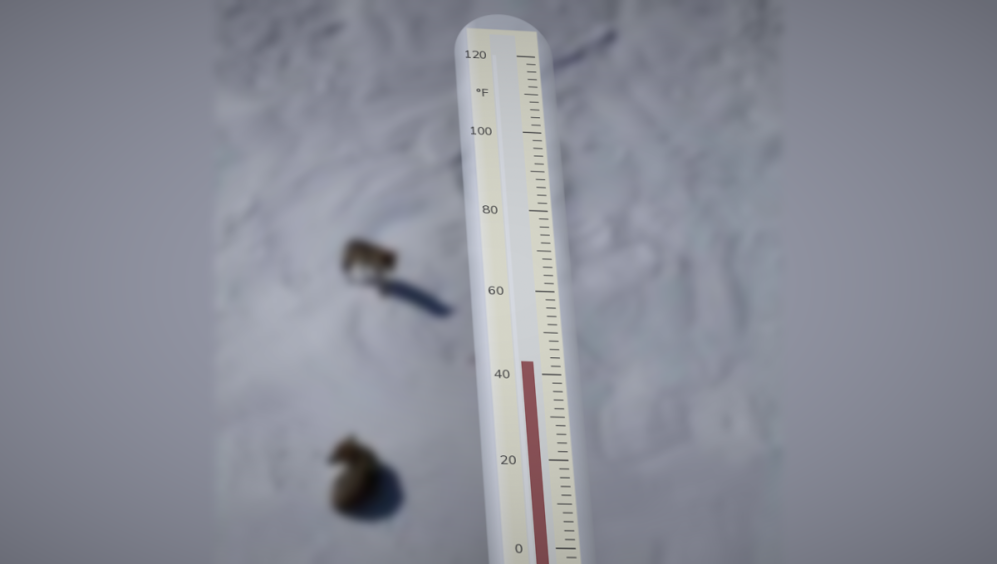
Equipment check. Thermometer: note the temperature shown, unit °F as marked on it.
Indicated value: 43 °F
